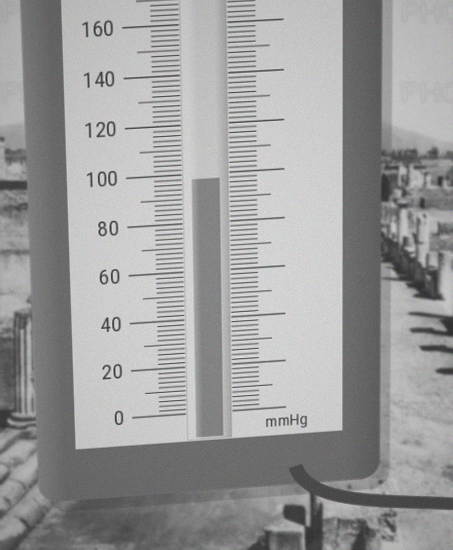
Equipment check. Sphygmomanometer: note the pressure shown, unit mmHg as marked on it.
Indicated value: 98 mmHg
